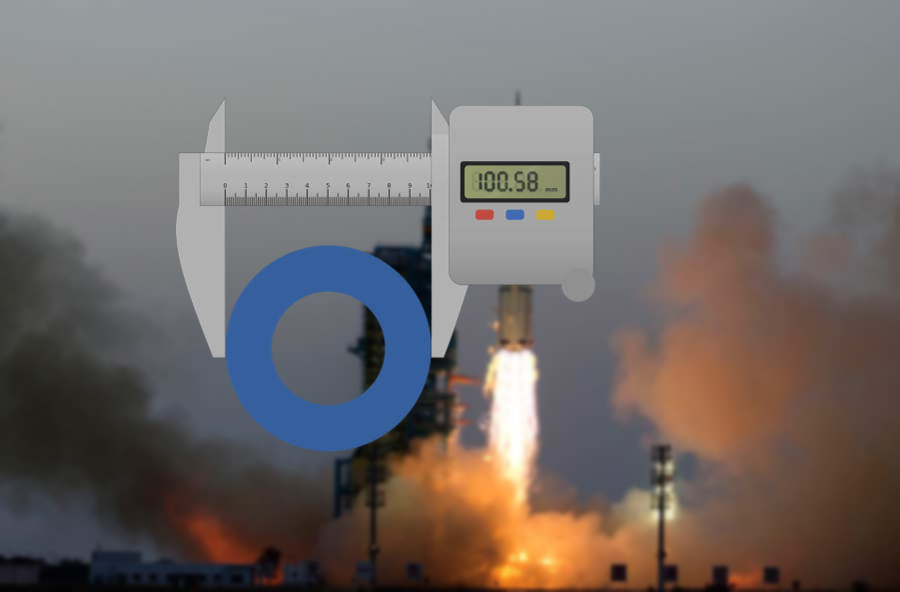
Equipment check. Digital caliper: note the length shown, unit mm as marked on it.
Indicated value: 100.58 mm
